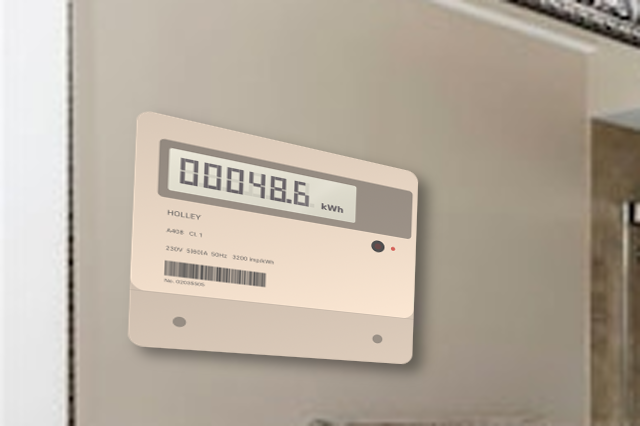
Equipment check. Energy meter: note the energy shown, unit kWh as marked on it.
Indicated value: 48.6 kWh
